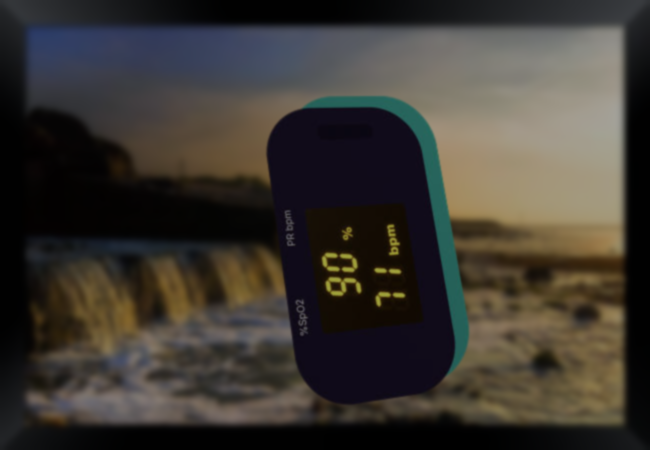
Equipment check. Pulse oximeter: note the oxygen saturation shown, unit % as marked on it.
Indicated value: 90 %
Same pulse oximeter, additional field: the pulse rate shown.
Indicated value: 71 bpm
